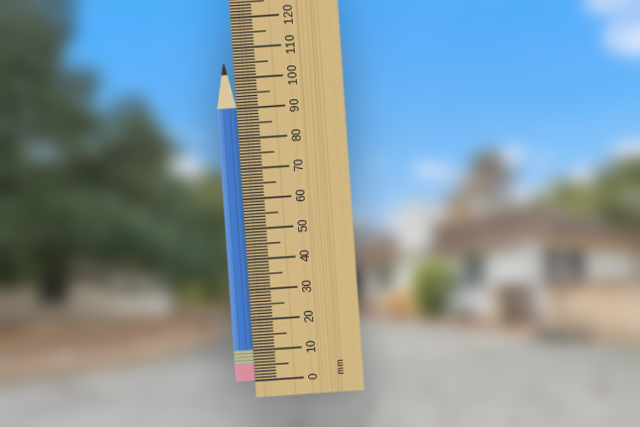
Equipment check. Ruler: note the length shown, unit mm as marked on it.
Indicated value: 105 mm
